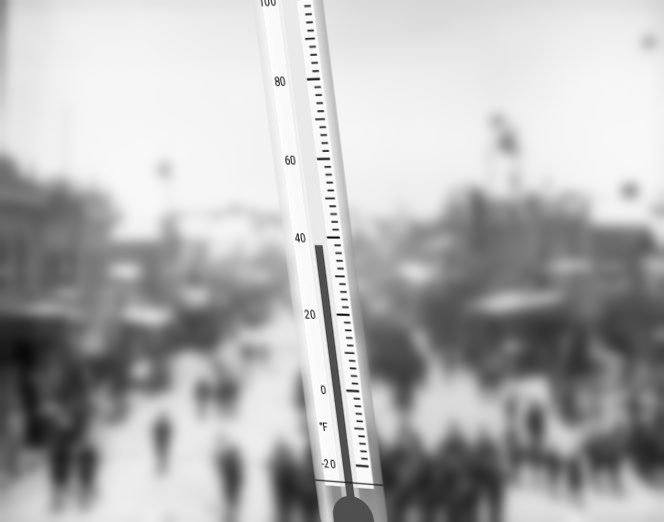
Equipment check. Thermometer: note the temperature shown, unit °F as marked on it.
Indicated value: 38 °F
